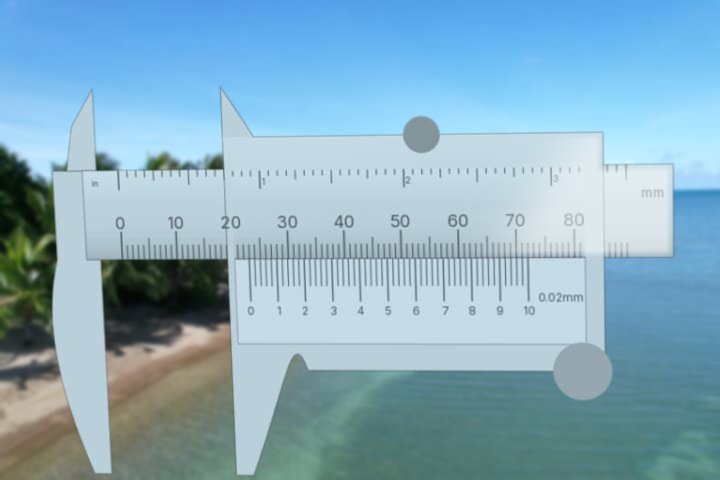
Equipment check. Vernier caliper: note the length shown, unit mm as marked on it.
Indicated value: 23.0 mm
